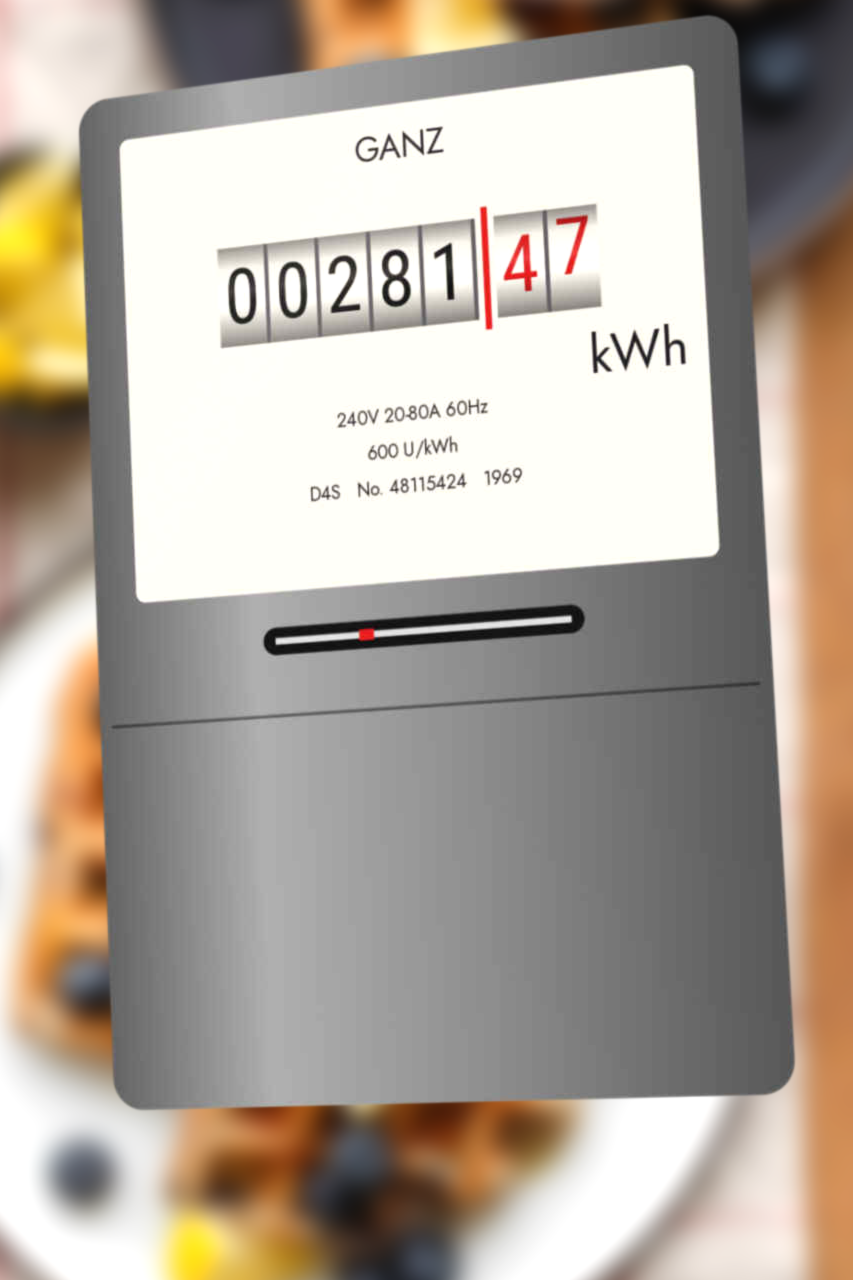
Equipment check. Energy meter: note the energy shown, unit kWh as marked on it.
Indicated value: 281.47 kWh
